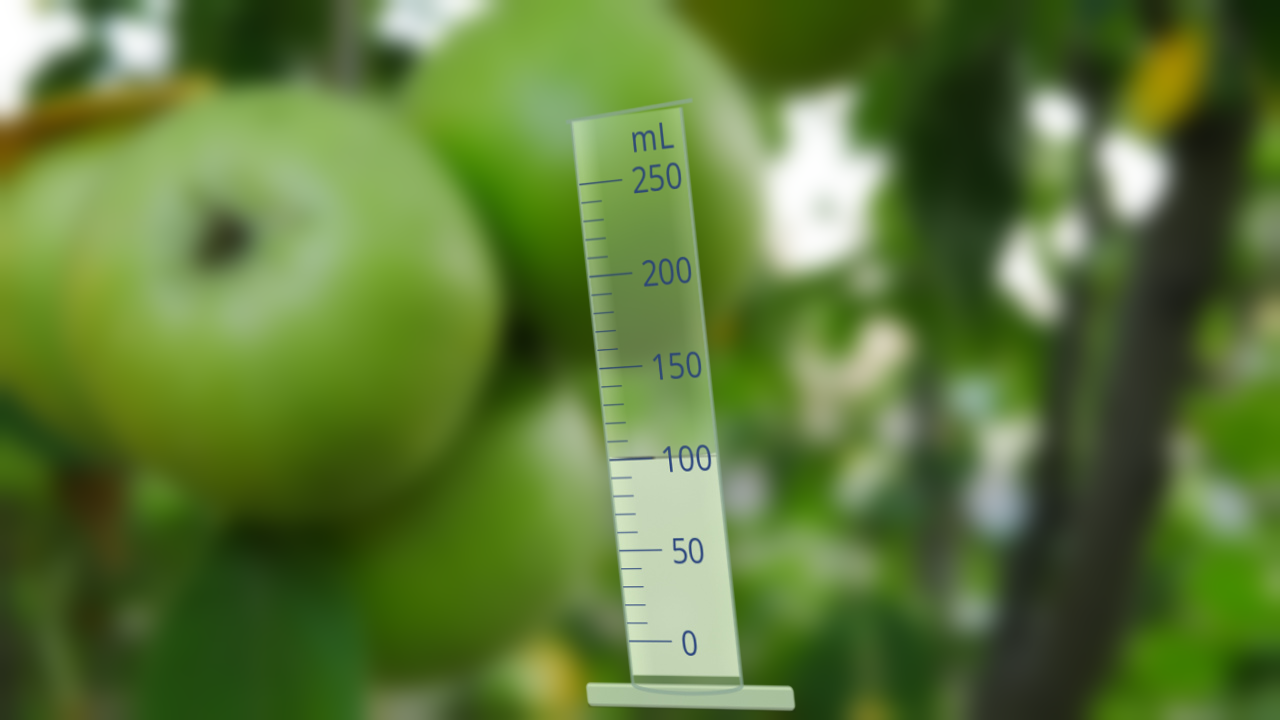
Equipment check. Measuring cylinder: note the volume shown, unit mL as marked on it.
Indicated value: 100 mL
